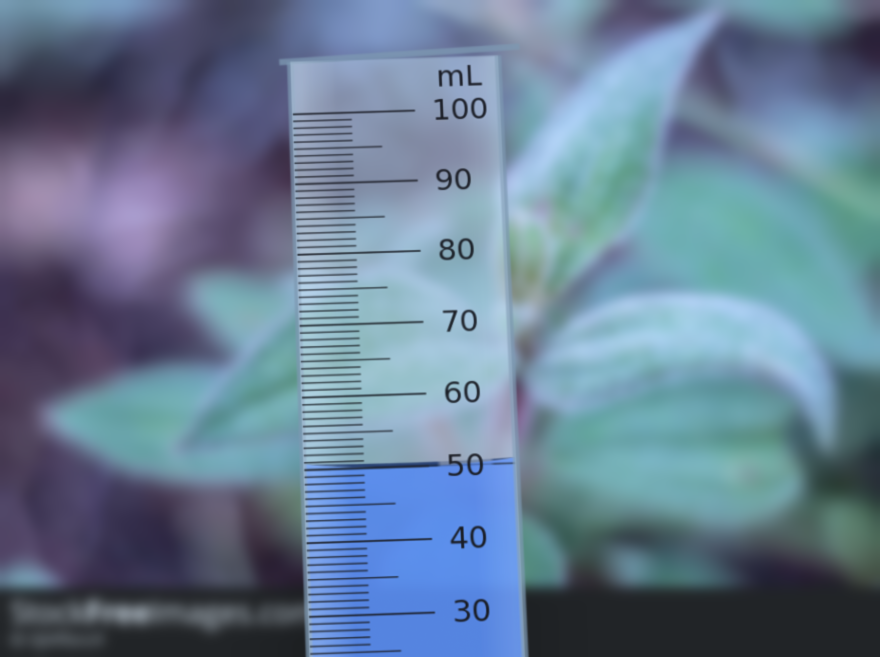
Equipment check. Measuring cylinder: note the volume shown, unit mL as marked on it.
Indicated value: 50 mL
